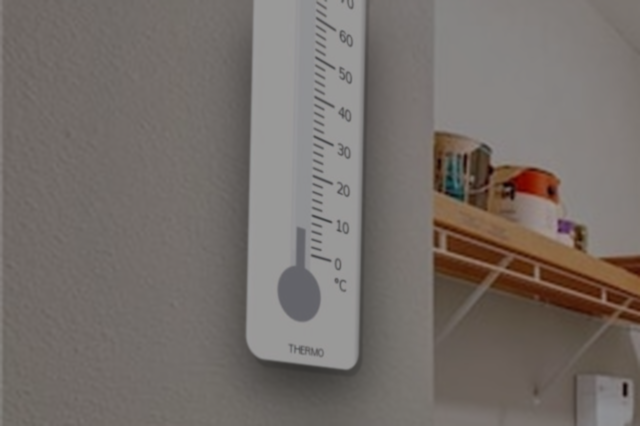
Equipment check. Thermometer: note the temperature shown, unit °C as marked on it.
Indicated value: 6 °C
